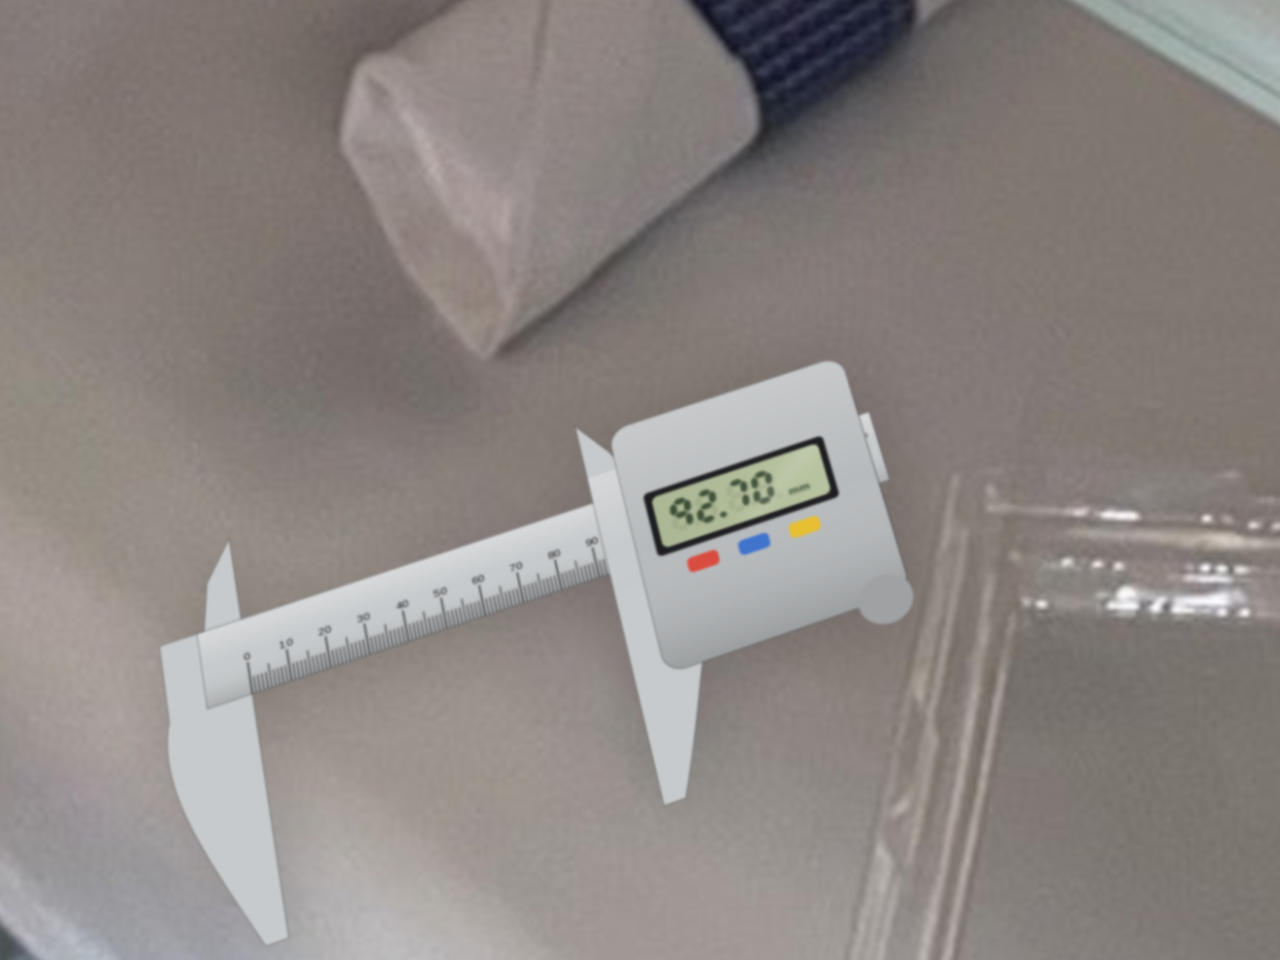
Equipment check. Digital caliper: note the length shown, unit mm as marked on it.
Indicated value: 92.70 mm
